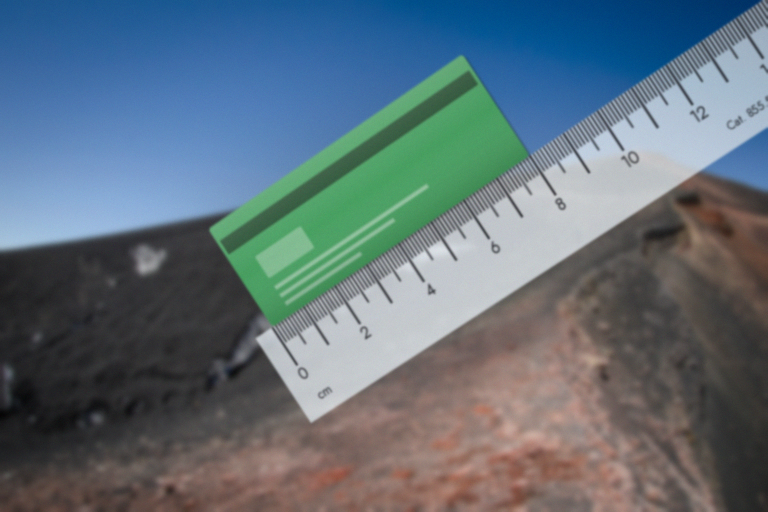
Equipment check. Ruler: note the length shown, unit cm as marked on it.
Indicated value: 8 cm
